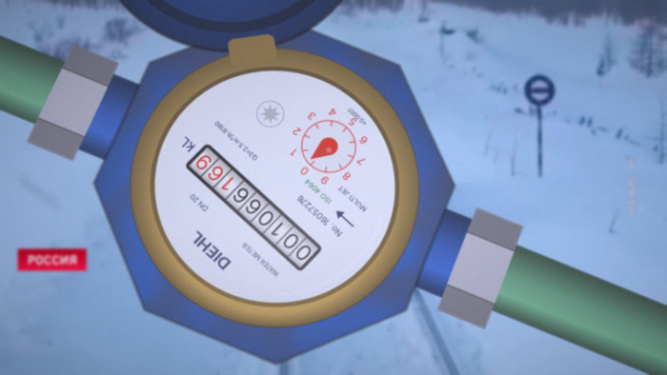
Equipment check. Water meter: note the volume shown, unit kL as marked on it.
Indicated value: 1066.1690 kL
